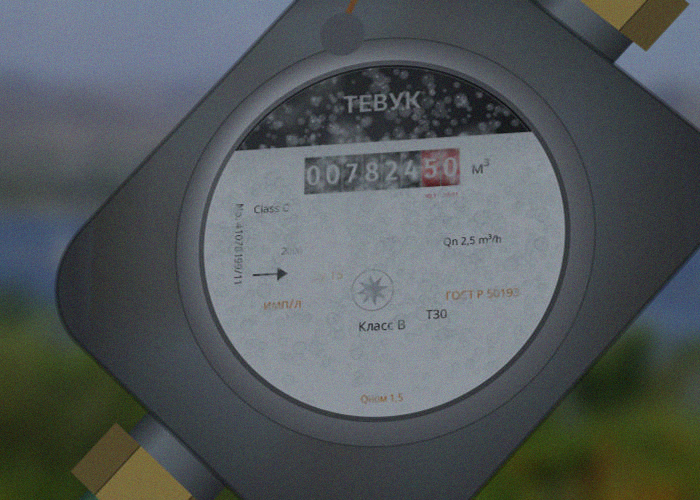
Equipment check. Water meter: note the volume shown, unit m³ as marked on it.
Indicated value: 7824.50 m³
